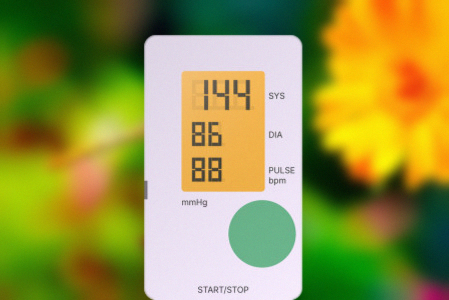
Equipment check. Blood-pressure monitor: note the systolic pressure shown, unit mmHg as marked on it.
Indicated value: 144 mmHg
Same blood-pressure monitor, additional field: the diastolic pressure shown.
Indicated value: 86 mmHg
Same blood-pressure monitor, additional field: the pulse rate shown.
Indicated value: 88 bpm
